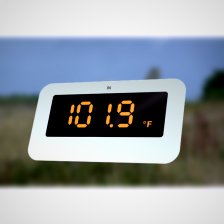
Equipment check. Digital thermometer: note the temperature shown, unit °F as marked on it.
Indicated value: 101.9 °F
